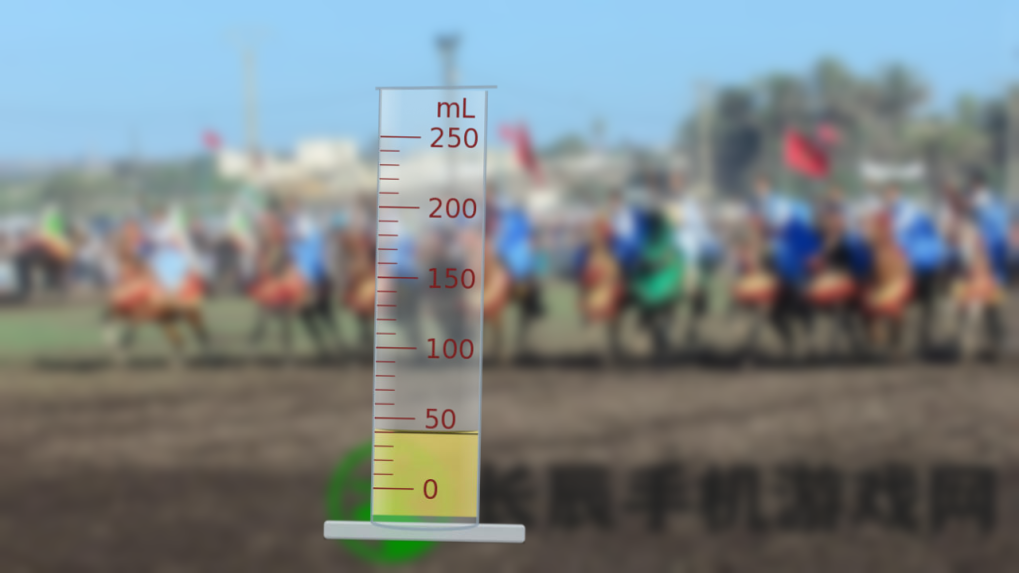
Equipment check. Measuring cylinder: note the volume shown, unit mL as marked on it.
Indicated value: 40 mL
